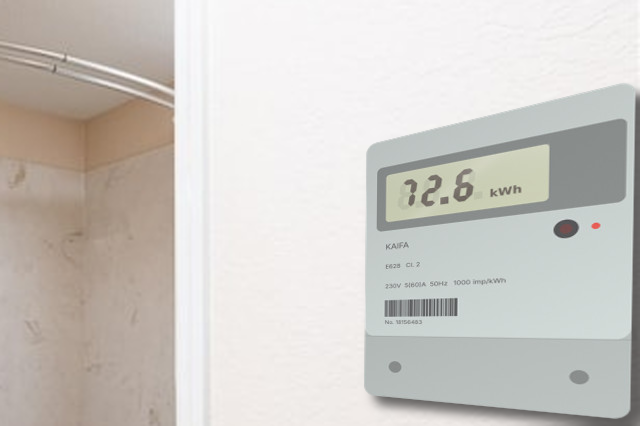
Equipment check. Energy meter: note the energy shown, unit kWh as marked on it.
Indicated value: 72.6 kWh
